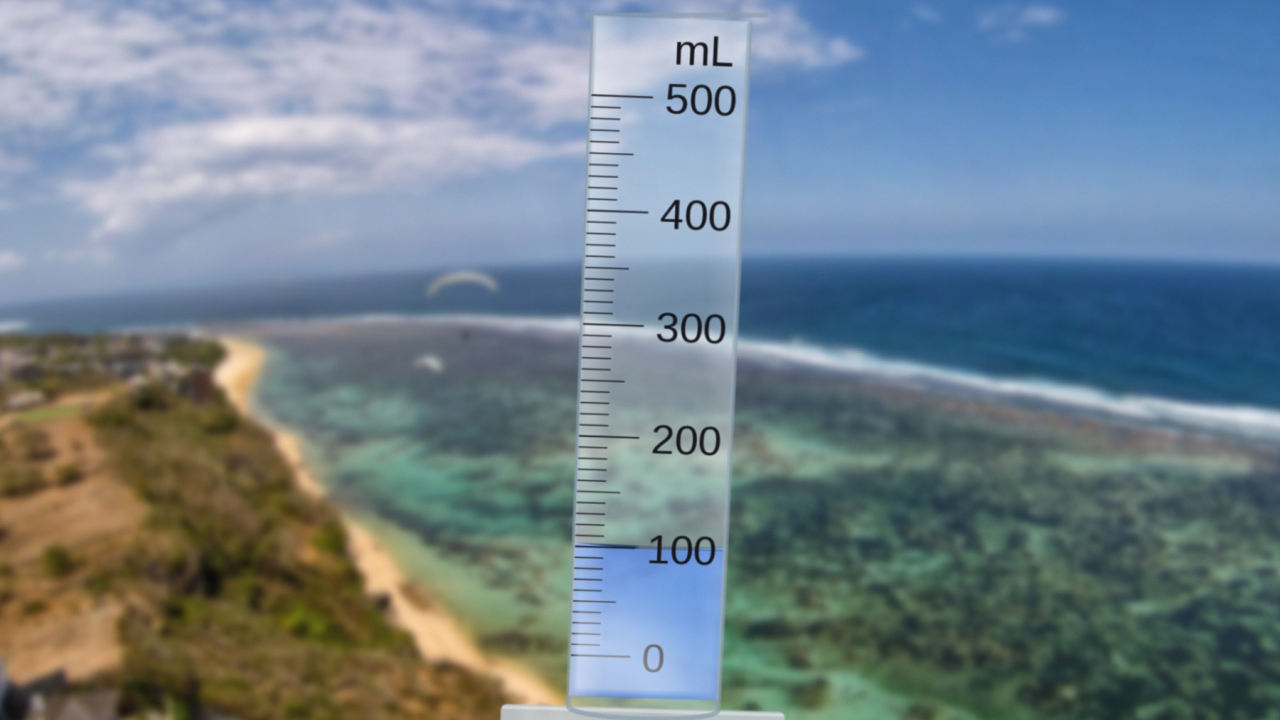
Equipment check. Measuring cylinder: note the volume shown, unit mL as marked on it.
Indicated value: 100 mL
